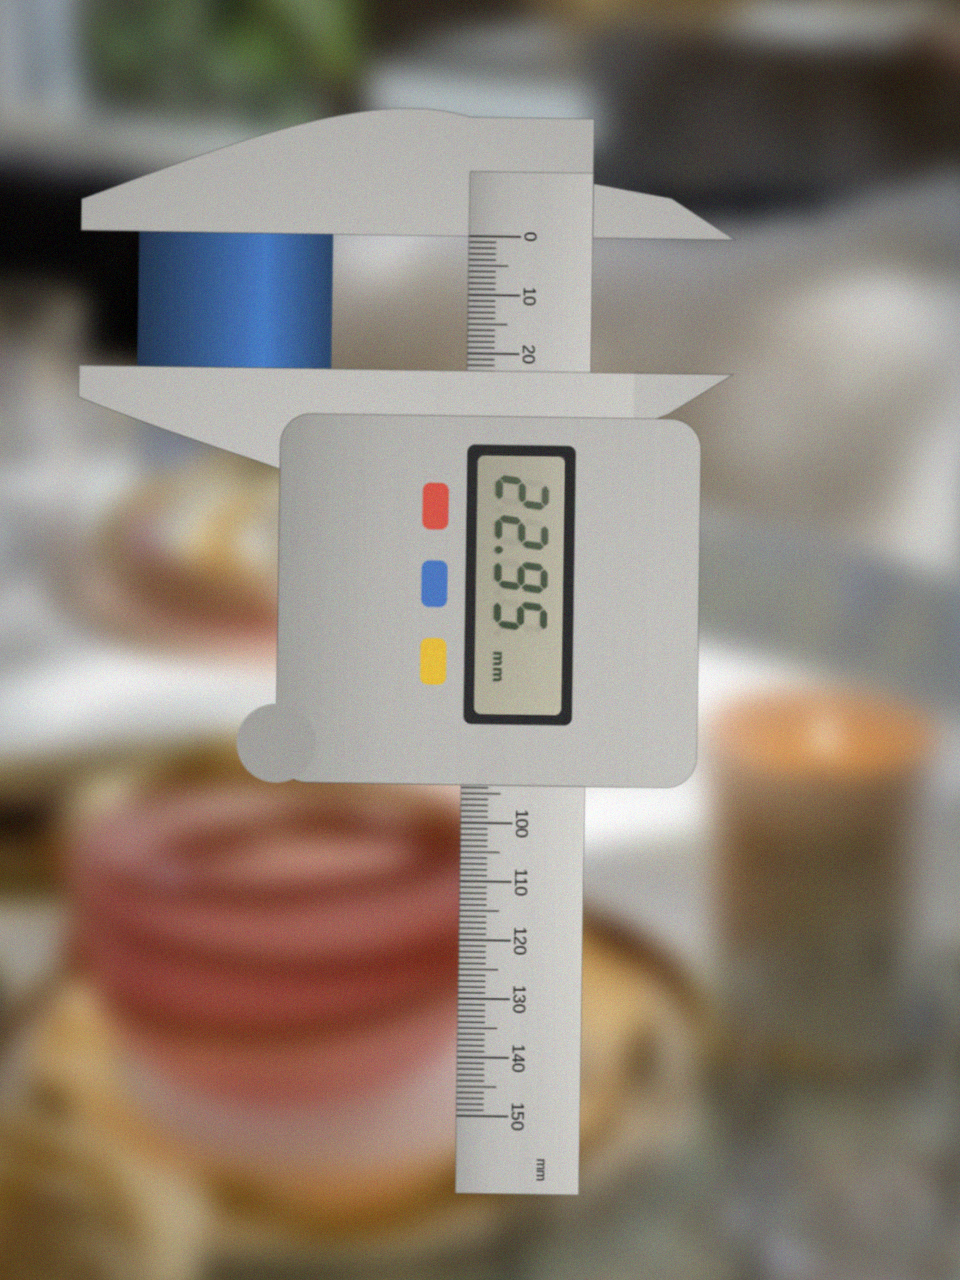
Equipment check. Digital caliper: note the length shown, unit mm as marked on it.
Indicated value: 22.95 mm
